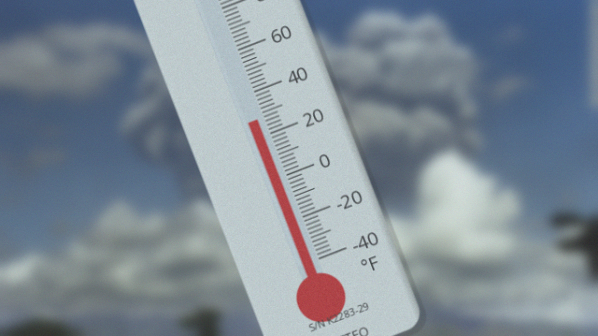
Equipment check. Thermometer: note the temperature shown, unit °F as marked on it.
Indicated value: 28 °F
